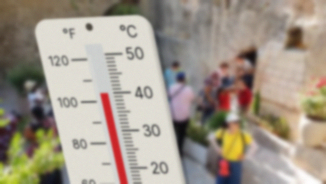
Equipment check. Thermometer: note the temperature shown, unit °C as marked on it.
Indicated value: 40 °C
